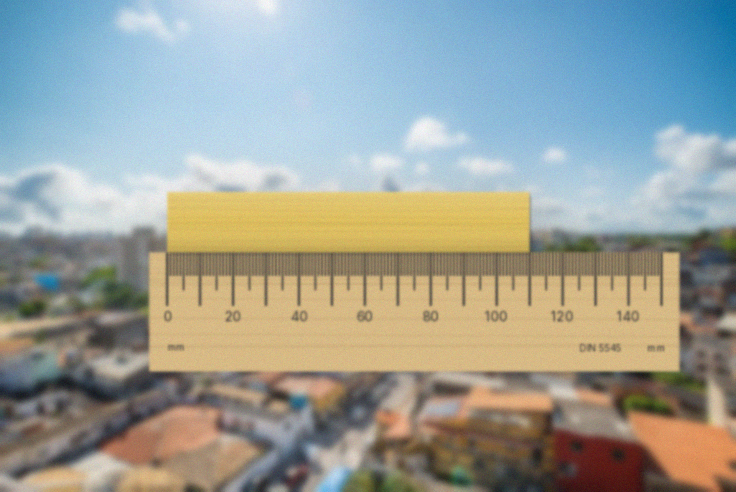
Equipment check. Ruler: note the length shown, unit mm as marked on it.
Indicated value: 110 mm
